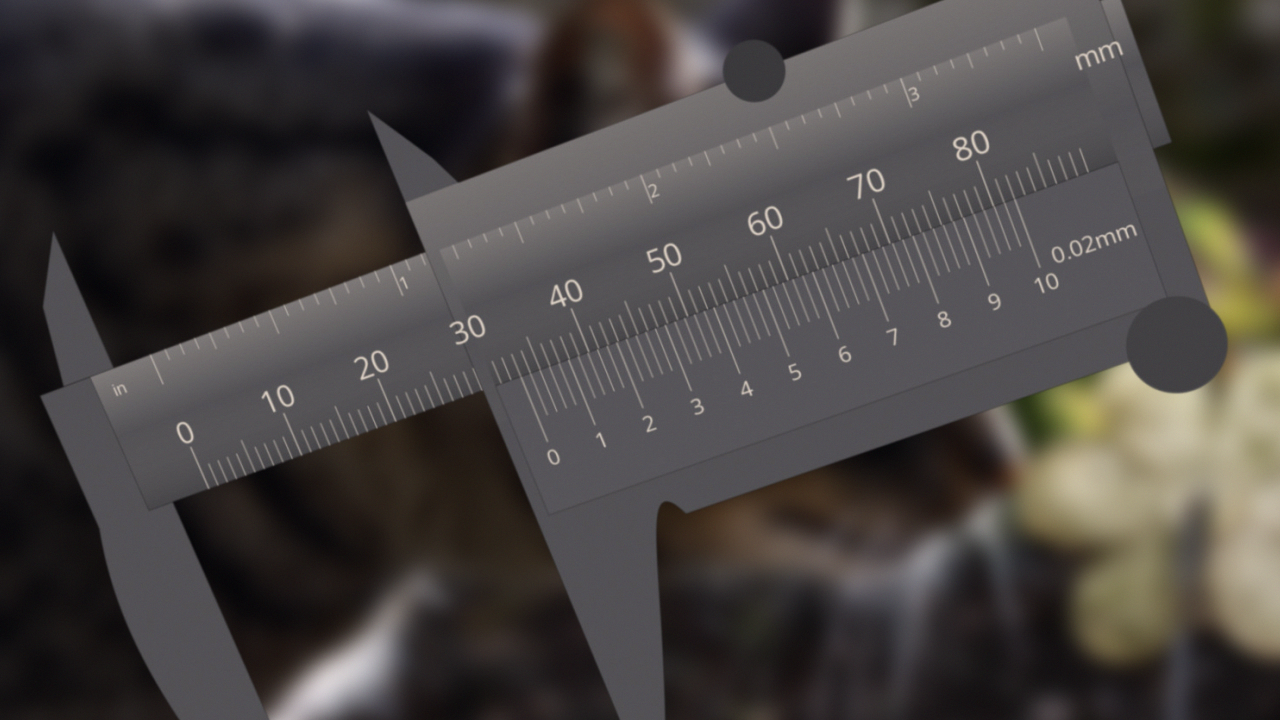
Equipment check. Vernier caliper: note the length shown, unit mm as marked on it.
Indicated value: 33.0 mm
